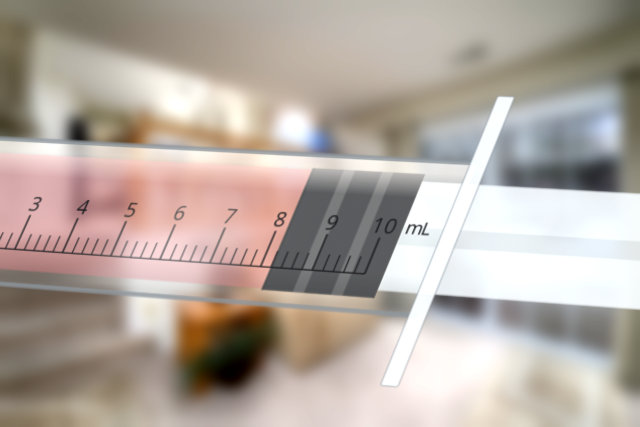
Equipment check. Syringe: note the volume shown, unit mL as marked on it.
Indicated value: 8.2 mL
